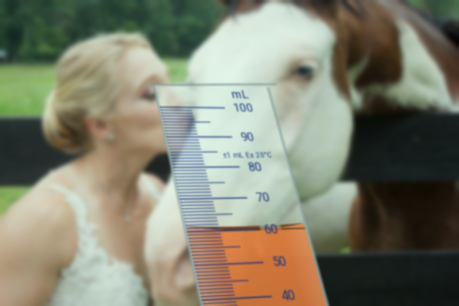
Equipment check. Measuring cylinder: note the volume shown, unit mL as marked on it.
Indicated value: 60 mL
